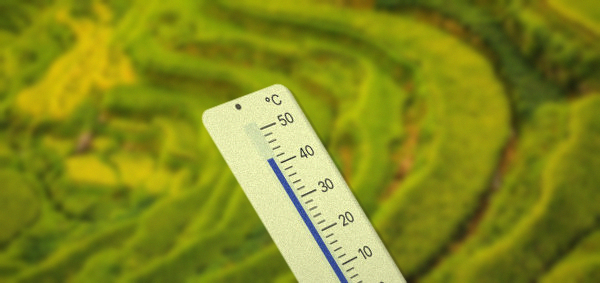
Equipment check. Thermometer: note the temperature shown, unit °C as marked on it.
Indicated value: 42 °C
